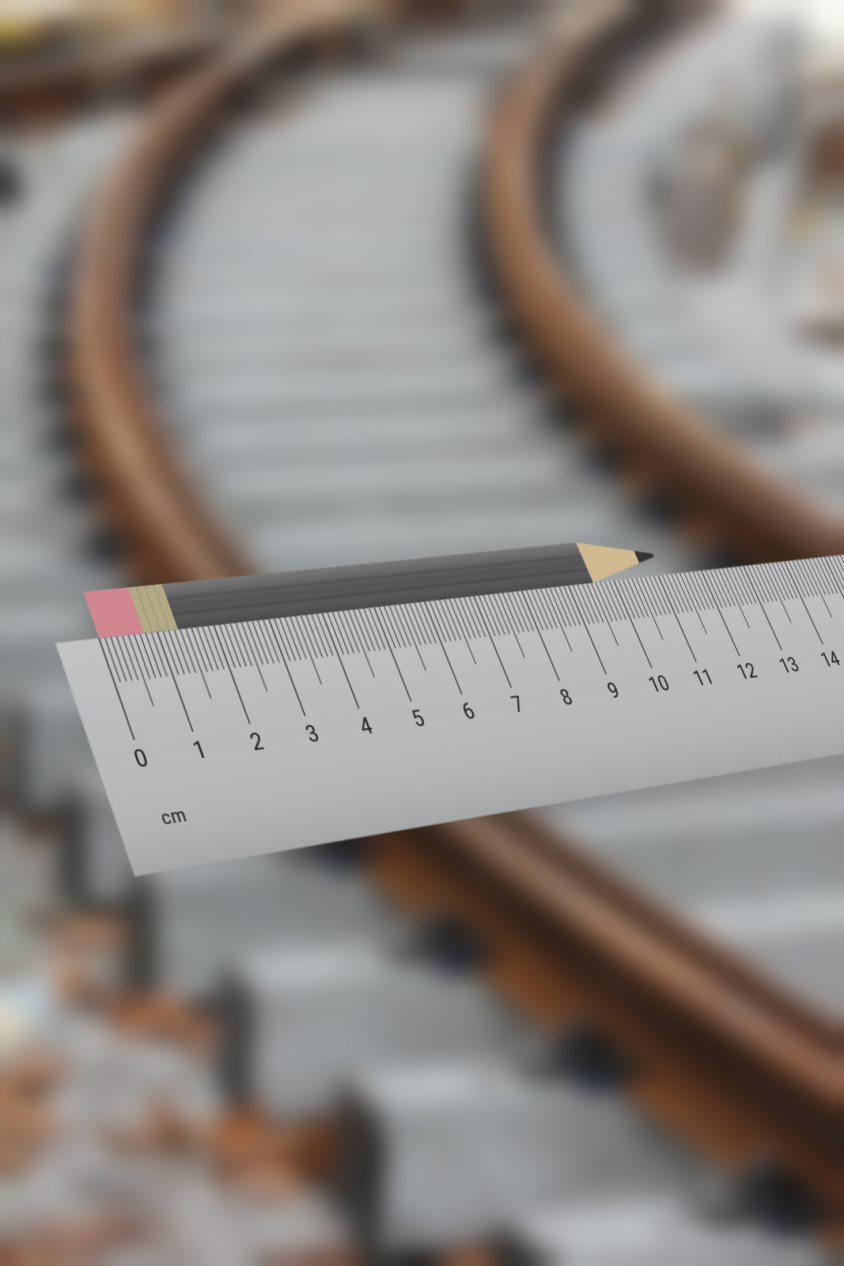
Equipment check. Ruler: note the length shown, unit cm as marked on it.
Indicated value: 11.1 cm
